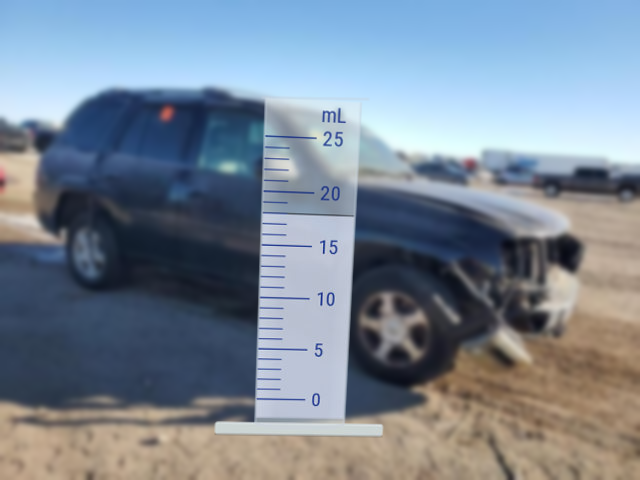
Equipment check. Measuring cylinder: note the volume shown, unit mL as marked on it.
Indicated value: 18 mL
